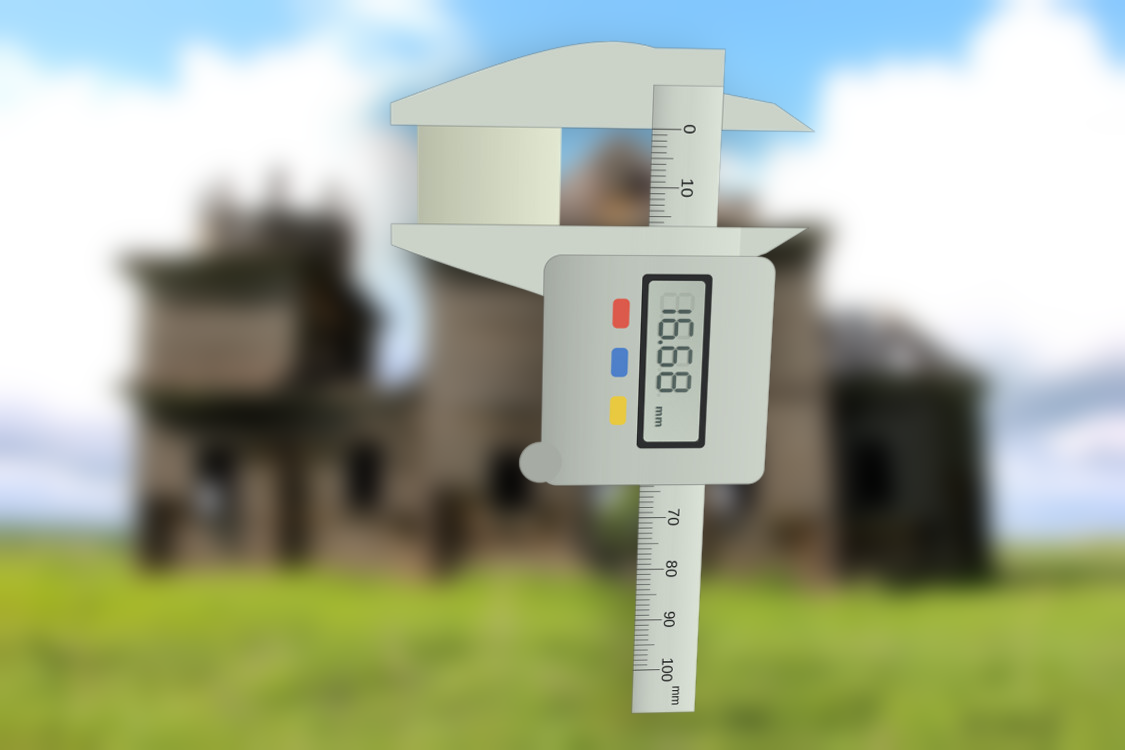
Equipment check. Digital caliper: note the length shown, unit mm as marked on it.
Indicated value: 16.68 mm
